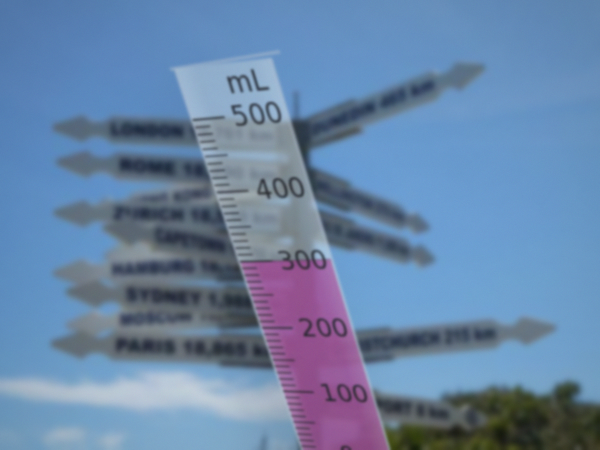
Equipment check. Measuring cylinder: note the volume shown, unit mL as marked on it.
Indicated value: 300 mL
